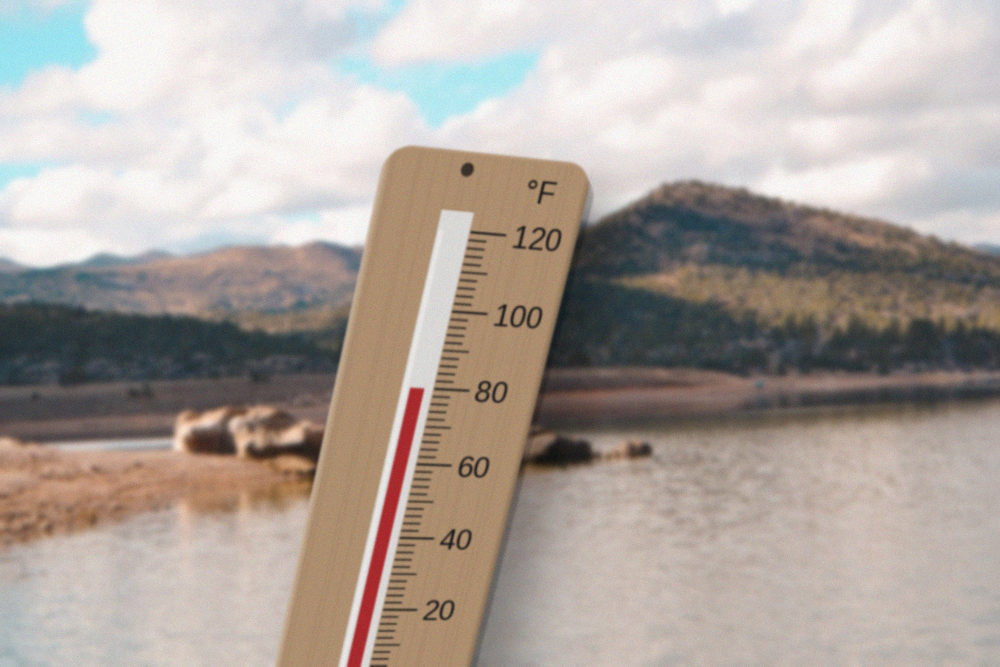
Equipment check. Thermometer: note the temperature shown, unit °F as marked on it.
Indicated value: 80 °F
